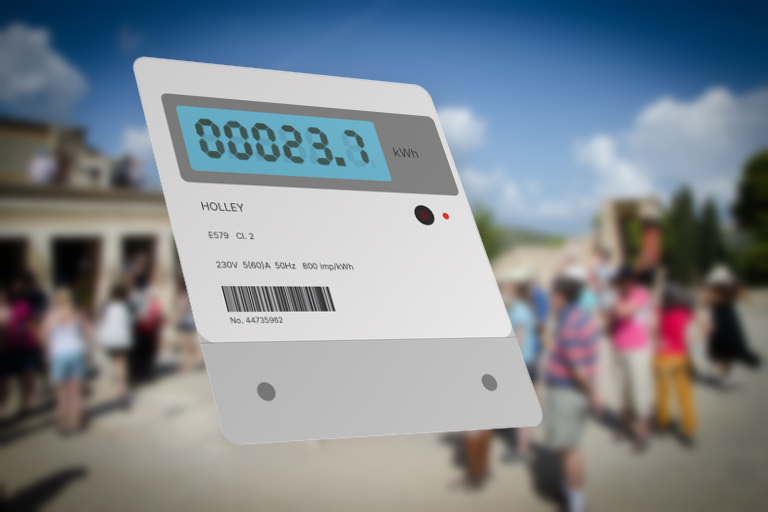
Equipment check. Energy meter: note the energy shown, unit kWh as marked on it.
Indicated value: 23.7 kWh
